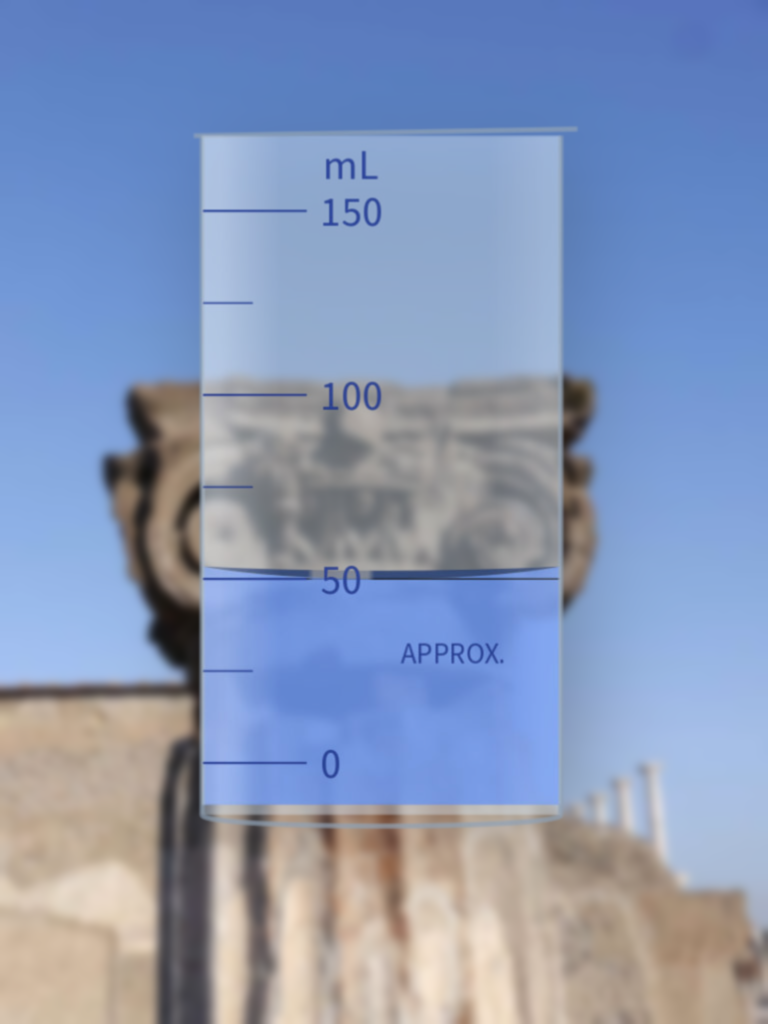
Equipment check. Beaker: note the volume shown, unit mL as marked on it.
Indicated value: 50 mL
